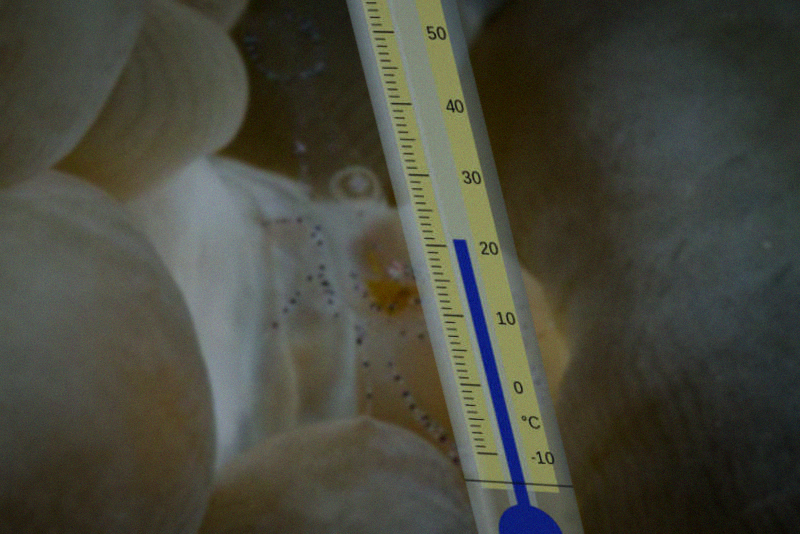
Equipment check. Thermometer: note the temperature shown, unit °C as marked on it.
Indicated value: 21 °C
